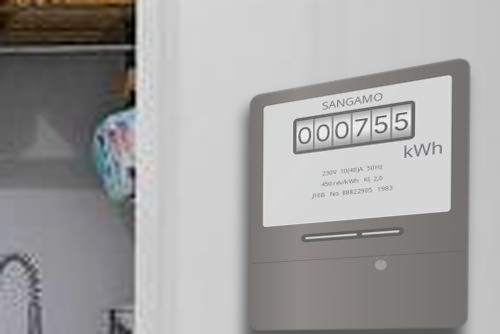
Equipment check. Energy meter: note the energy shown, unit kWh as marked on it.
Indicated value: 755 kWh
